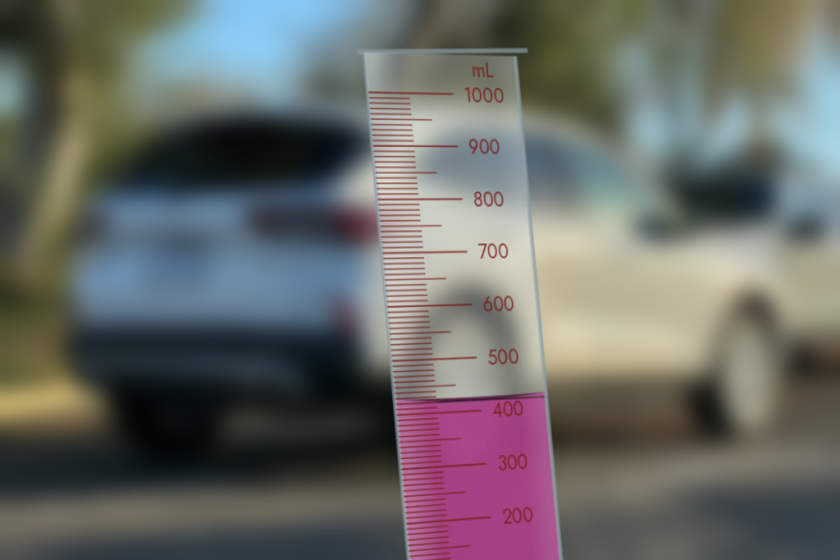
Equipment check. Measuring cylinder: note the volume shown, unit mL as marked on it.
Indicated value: 420 mL
